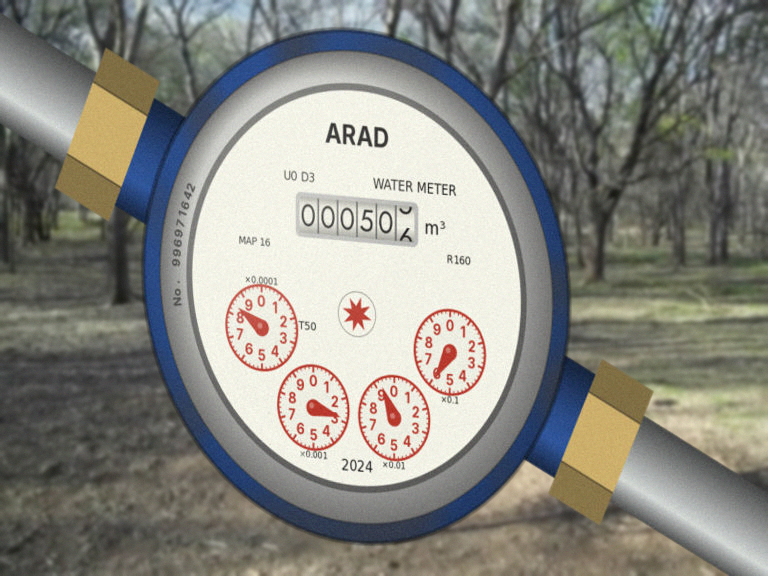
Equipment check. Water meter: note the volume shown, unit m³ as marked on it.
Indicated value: 505.5928 m³
